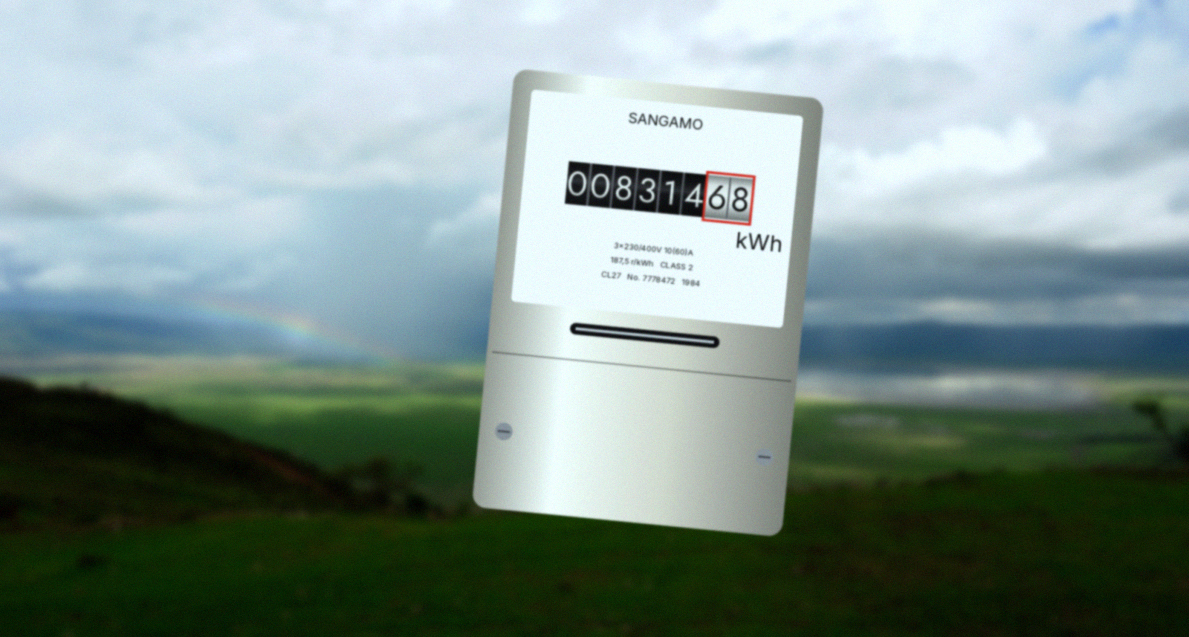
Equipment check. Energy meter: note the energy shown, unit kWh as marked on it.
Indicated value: 8314.68 kWh
